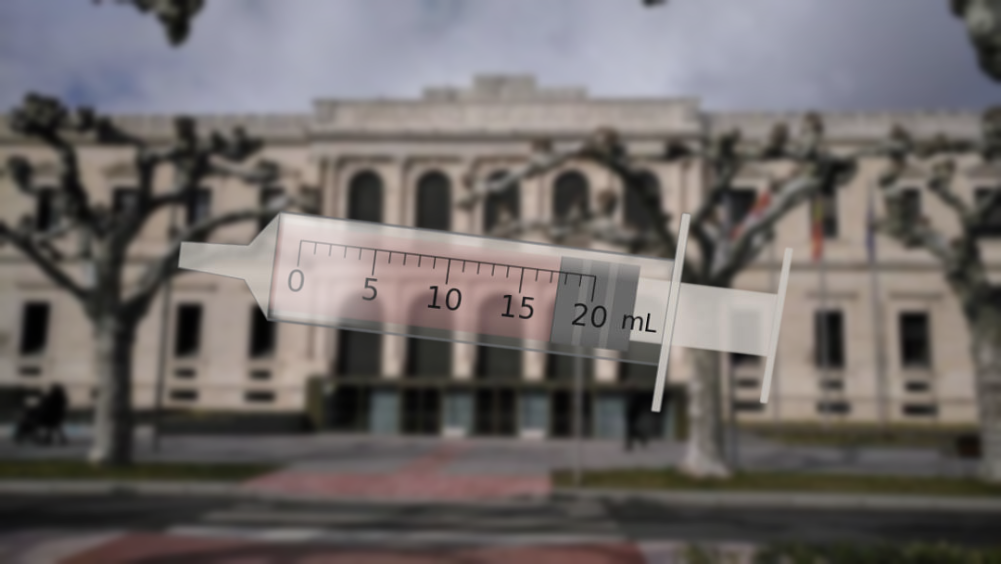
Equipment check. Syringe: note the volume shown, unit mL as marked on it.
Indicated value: 17.5 mL
